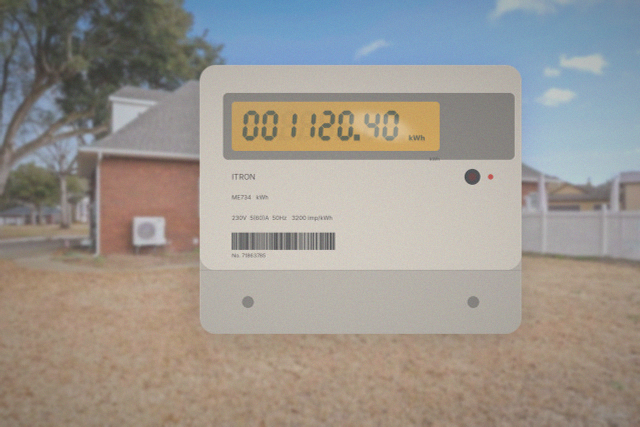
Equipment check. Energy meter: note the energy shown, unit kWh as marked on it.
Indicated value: 1120.40 kWh
